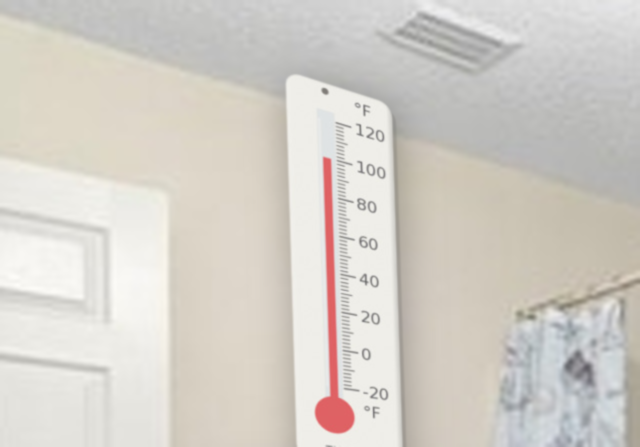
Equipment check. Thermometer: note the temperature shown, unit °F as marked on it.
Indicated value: 100 °F
